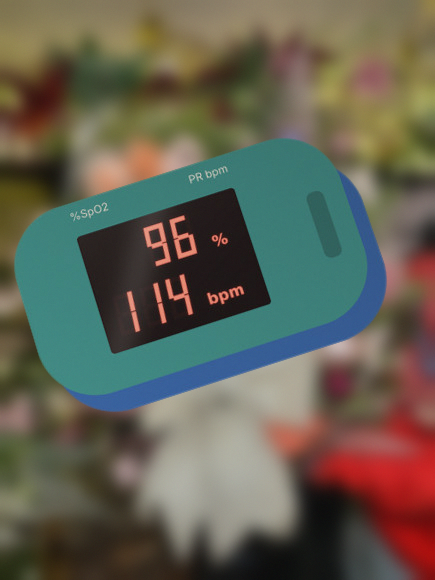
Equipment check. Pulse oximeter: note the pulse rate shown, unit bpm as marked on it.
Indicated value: 114 bpm
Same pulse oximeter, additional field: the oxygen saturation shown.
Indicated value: 96 %
